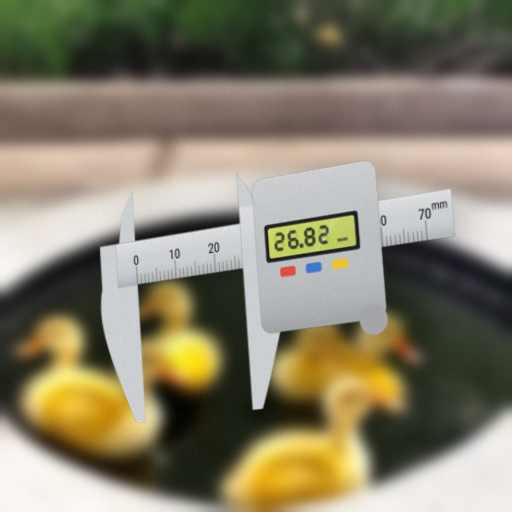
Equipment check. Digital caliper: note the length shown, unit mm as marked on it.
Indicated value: 26.82 mm
